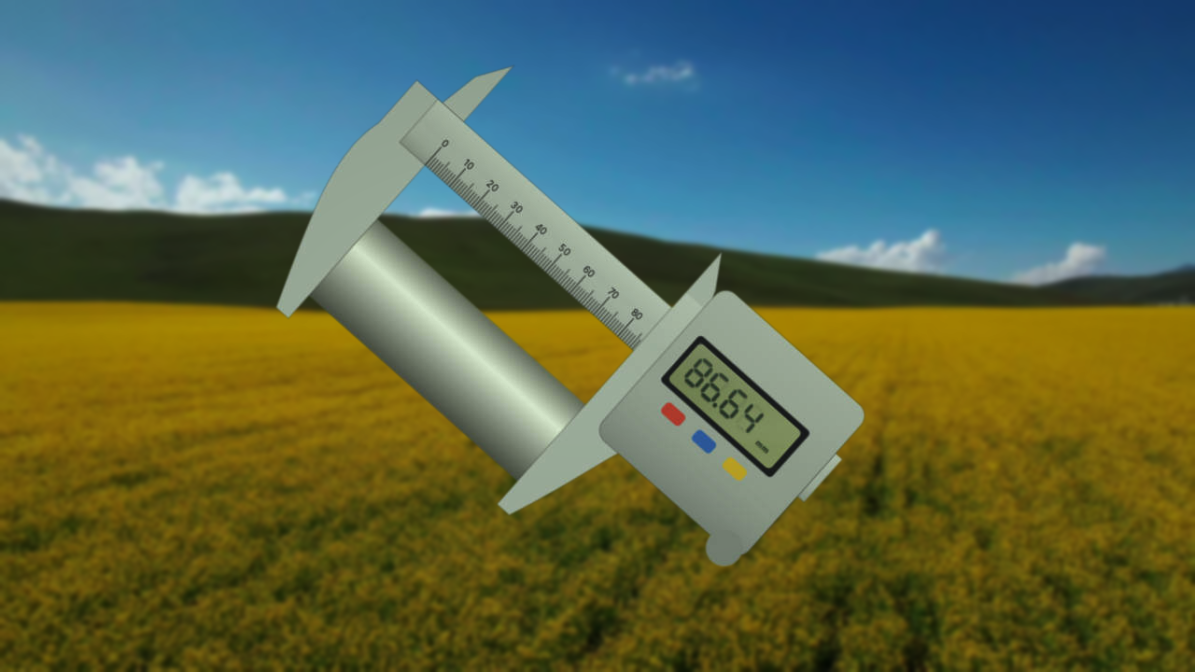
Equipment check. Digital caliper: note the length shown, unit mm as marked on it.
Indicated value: 86.64 mm
